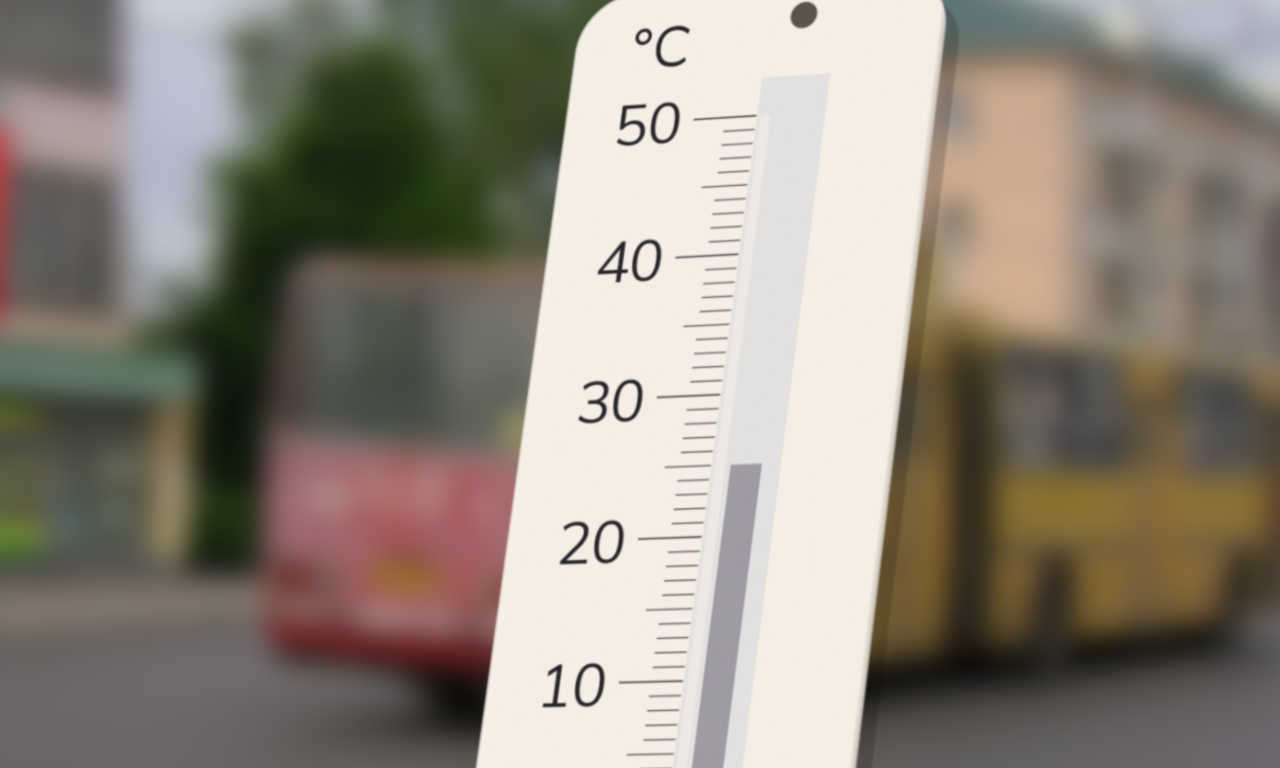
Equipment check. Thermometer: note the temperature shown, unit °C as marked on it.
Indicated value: 25 °C
